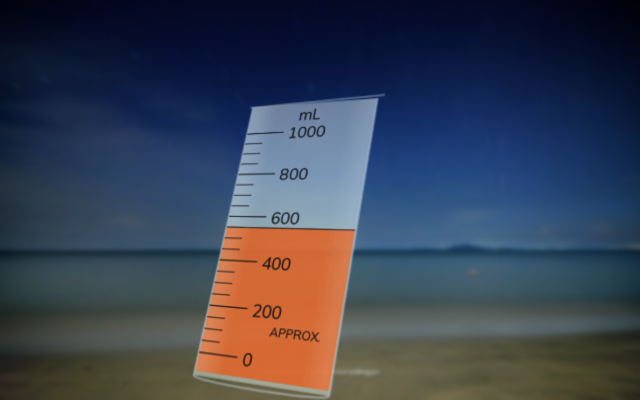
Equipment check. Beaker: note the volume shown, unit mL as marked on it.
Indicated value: 550 mL
